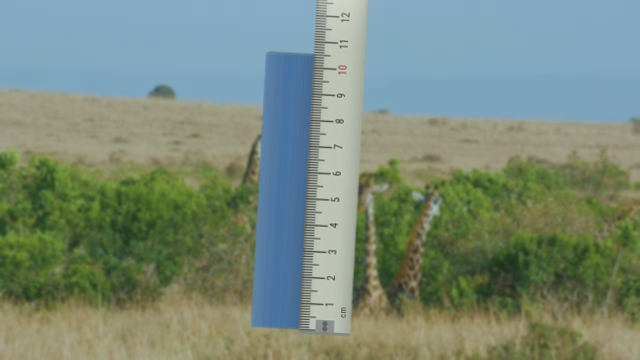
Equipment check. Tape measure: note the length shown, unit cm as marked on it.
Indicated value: 10.5 cm
